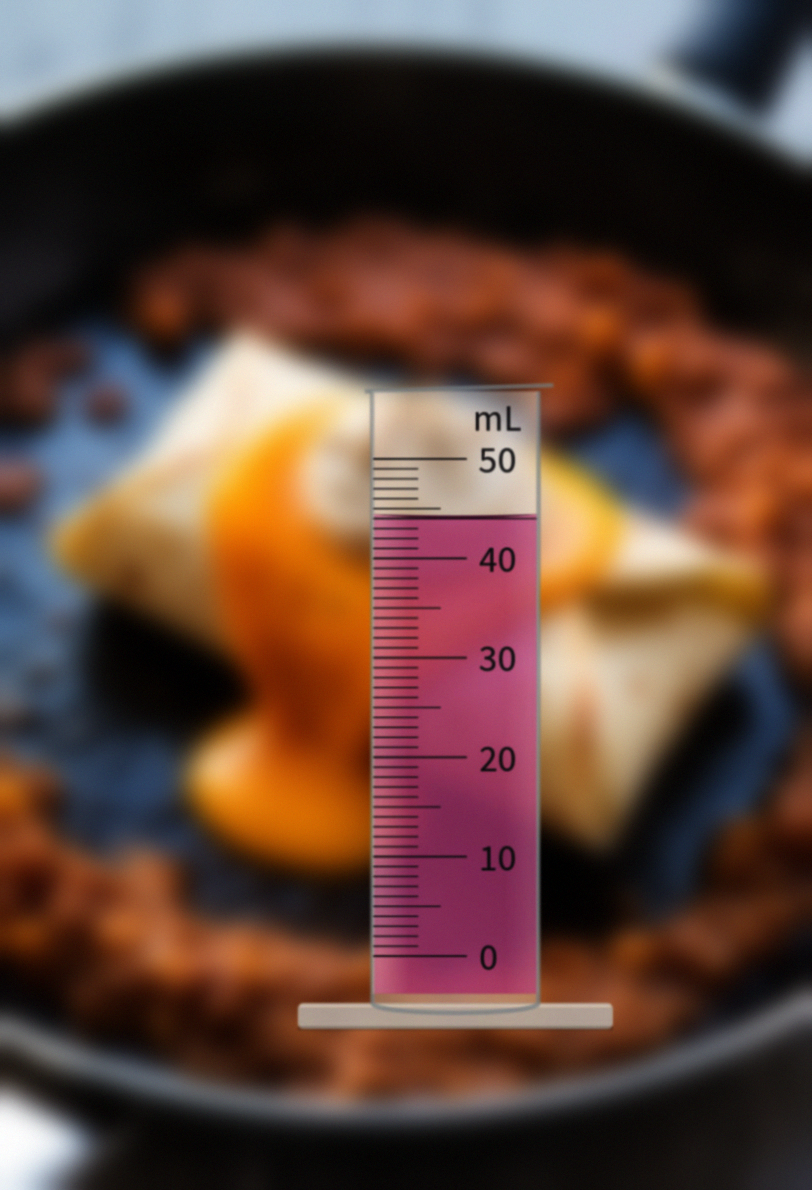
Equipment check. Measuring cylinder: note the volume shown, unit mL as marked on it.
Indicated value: 44 mL
